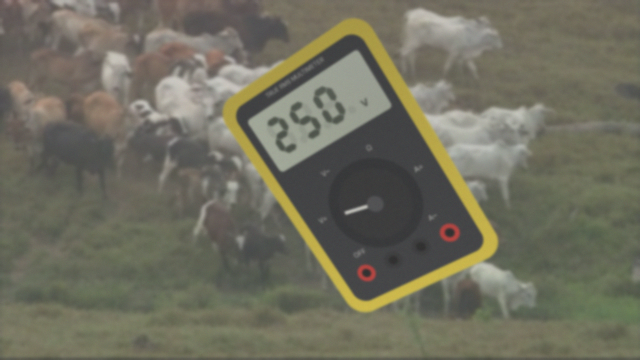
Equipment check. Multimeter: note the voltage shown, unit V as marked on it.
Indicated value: 250 V
